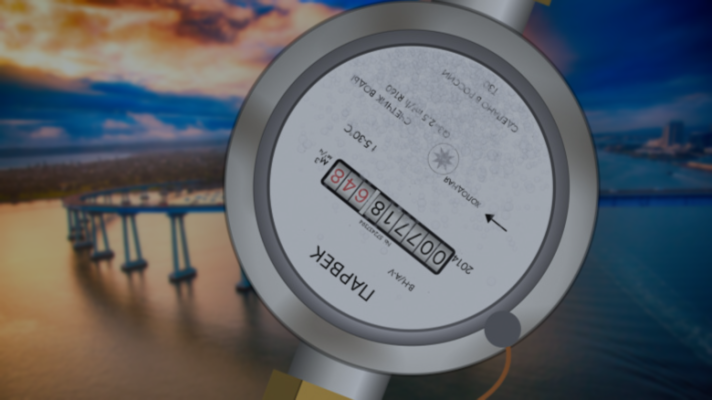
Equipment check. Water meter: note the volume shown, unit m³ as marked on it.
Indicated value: 7718.648 m³
